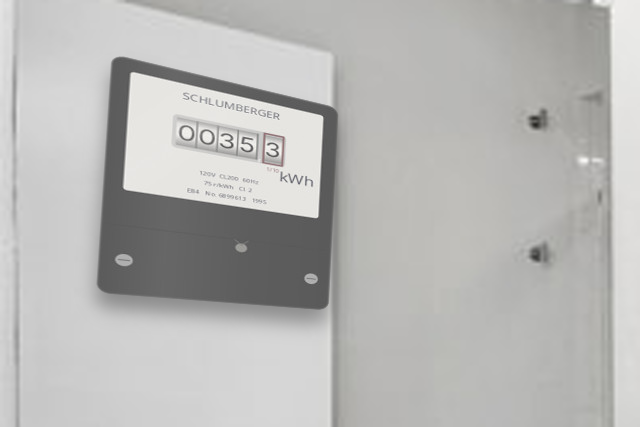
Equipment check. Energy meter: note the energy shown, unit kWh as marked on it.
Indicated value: 35.3 kWh
